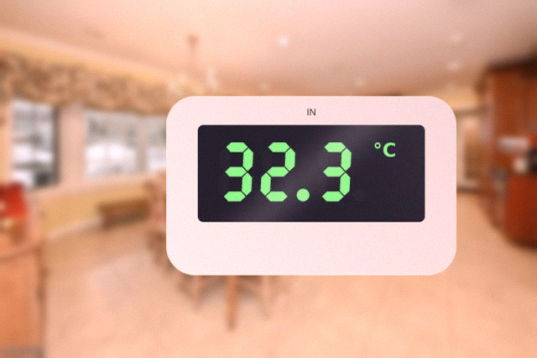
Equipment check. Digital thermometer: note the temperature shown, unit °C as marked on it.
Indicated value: 32.3 °C
